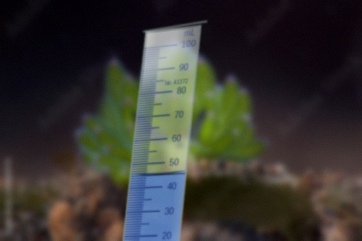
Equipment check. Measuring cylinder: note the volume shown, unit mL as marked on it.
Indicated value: 45 mL
